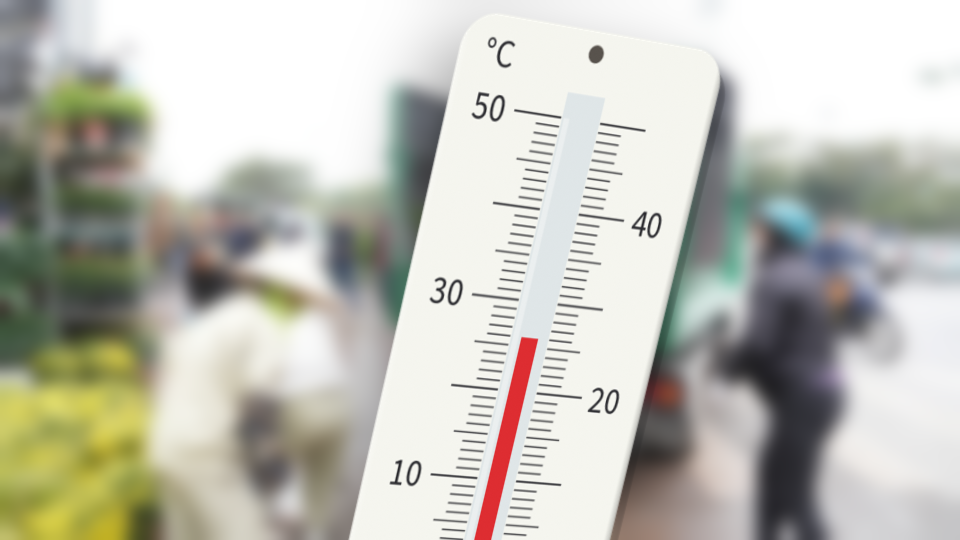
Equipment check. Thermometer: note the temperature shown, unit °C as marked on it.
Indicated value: 26 °C
